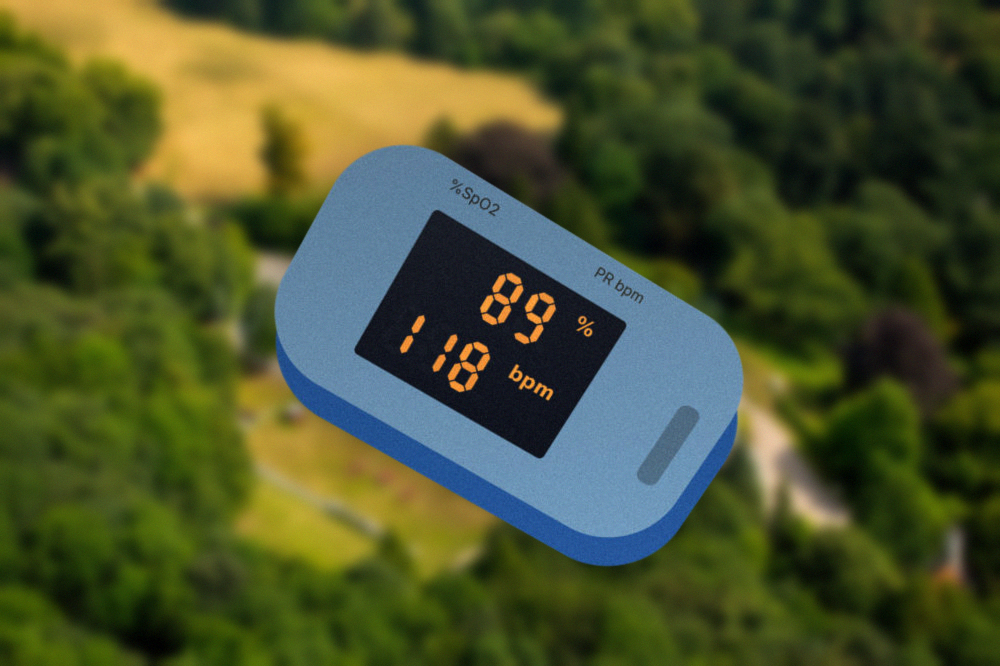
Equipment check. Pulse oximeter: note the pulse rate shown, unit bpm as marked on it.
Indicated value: 118 bpm
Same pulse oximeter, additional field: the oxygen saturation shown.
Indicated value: 89 %
